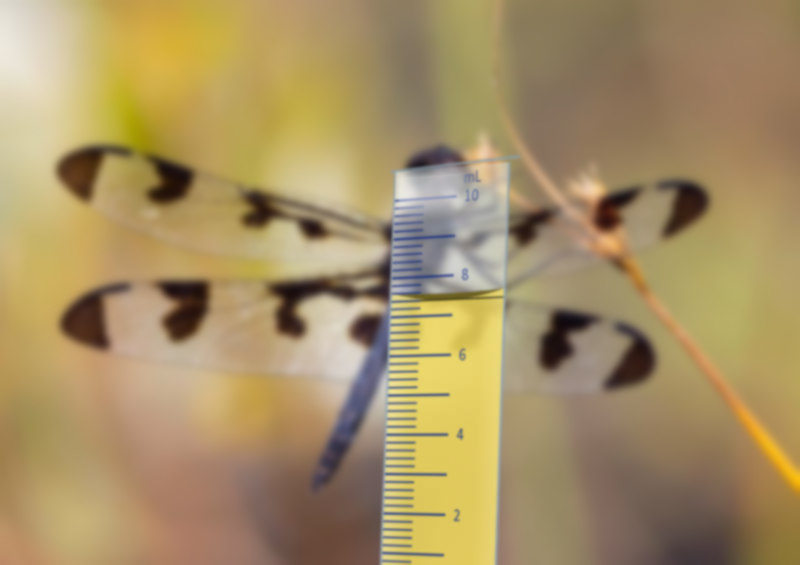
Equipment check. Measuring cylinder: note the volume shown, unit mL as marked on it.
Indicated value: 7.4 mL
